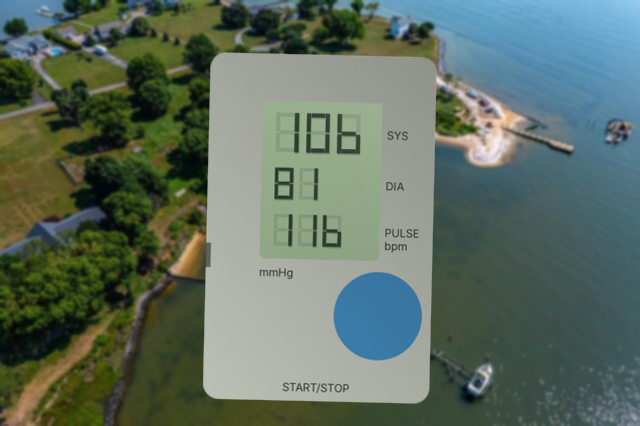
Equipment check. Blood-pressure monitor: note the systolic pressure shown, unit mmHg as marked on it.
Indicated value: 106 mmHg
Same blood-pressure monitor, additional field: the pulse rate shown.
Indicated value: 116 bpm
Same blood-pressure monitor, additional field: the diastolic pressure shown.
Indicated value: 81 mmHg
